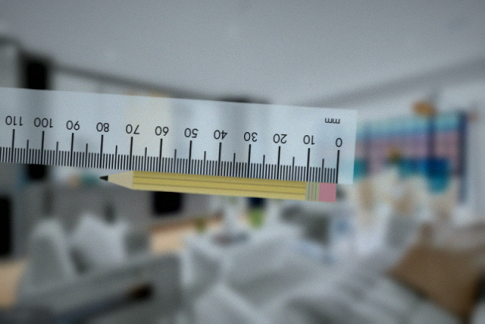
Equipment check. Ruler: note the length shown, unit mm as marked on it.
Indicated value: 80 mm
